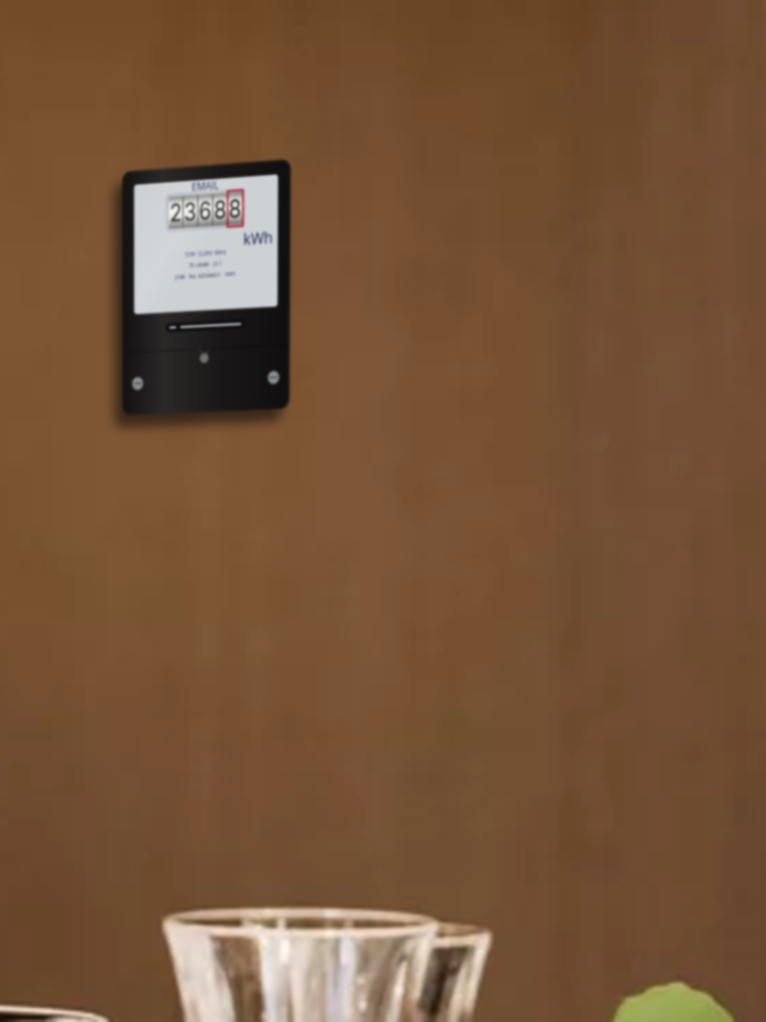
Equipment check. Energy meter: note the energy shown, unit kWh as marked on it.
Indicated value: 2368.8 kWh
